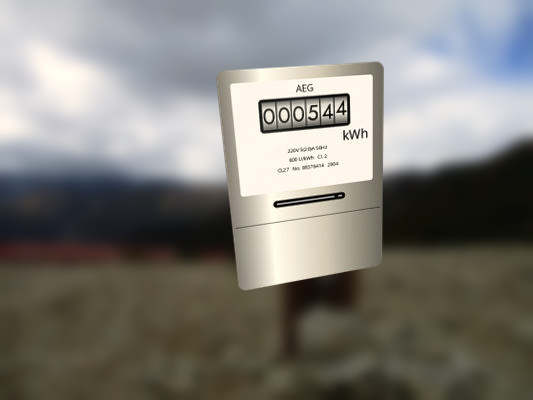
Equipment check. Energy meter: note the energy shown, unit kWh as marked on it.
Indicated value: 544 kWh
